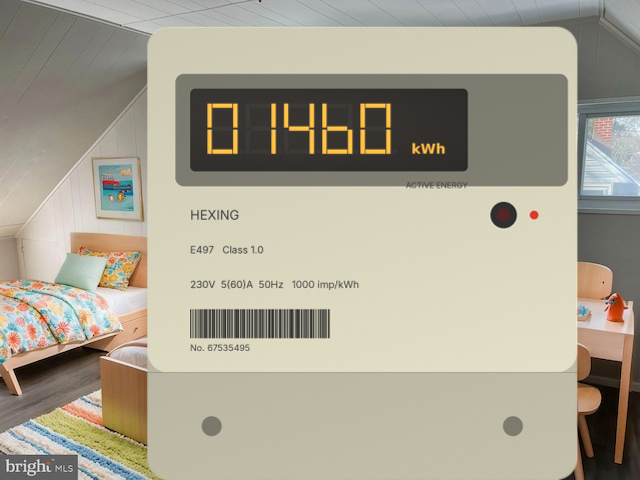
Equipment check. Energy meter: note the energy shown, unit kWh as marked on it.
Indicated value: 1460 kWh
